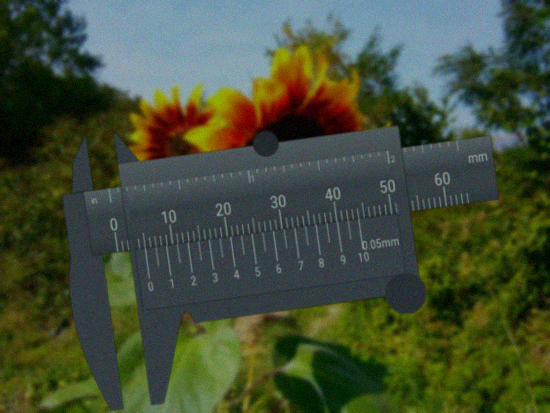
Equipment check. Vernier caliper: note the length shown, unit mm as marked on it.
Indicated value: 5.0 mm
